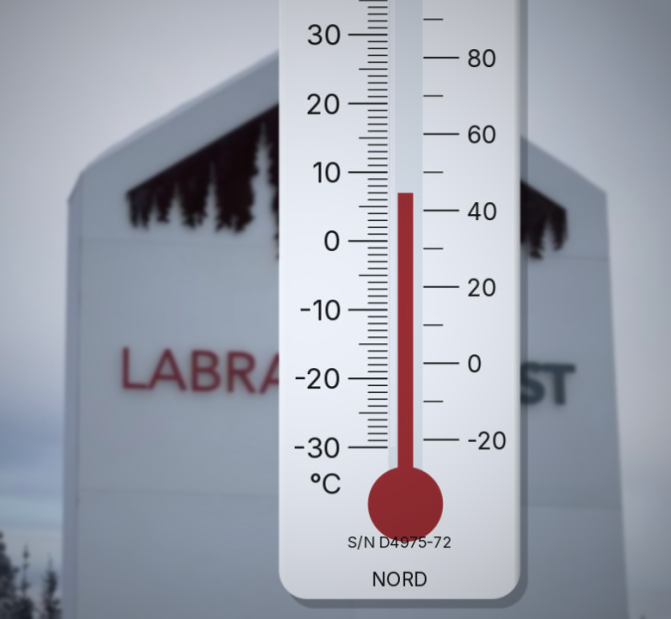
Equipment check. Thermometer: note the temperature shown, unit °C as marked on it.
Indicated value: 7 °C
